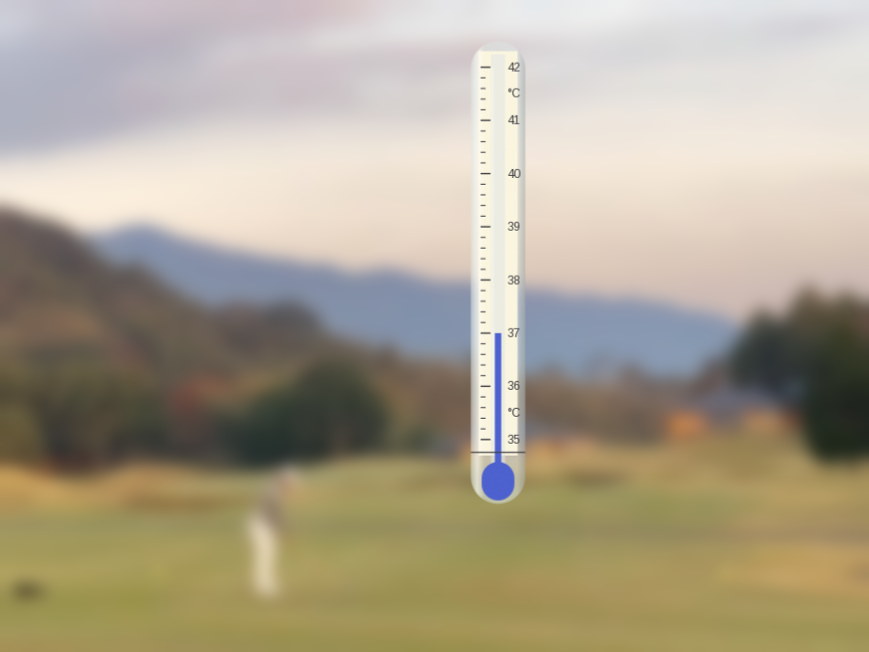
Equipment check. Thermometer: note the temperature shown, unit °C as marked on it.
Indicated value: 37 °C
